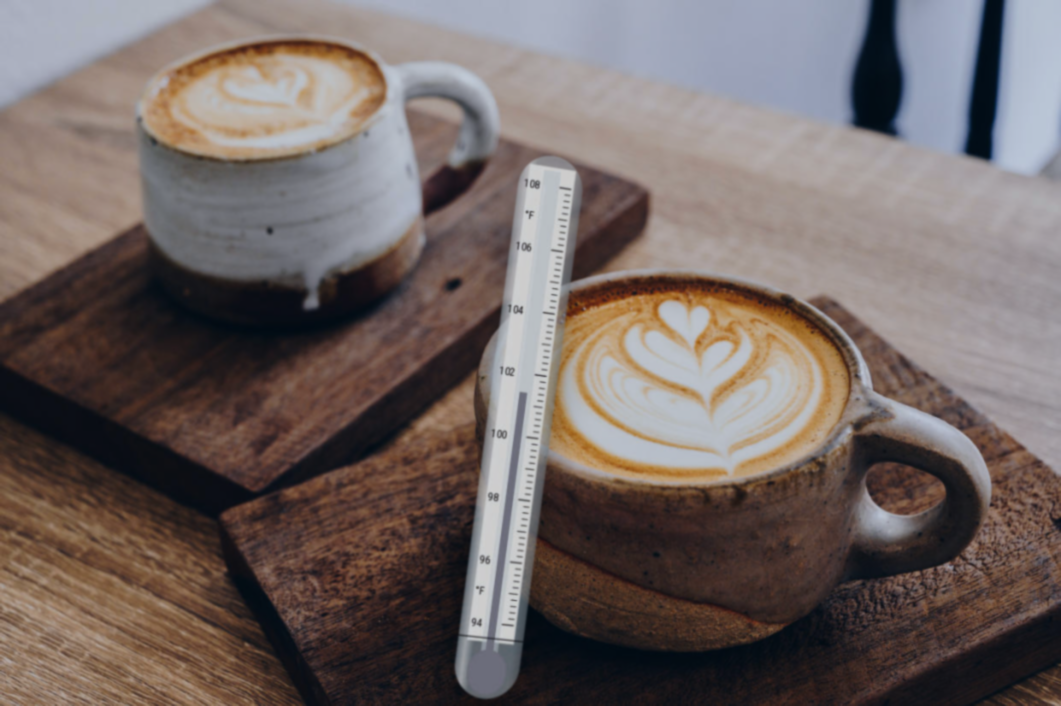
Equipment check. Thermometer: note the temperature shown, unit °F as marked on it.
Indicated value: 101.4 °F
